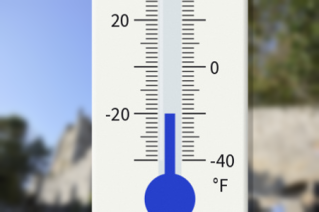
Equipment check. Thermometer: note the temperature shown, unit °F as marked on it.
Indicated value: -20 °F
